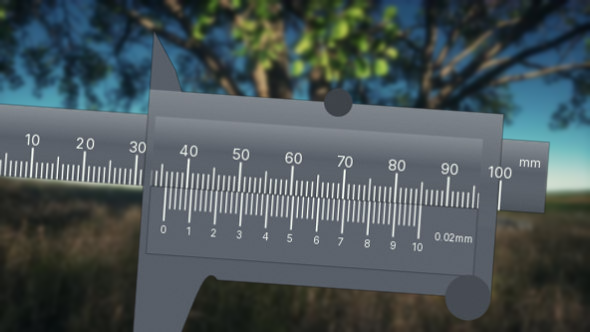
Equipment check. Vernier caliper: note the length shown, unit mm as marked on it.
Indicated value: 36.0 mm
